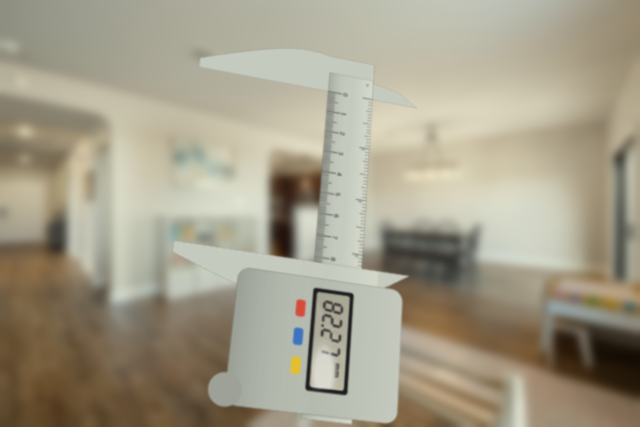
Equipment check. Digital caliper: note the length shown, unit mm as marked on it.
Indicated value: 82.27 mm
